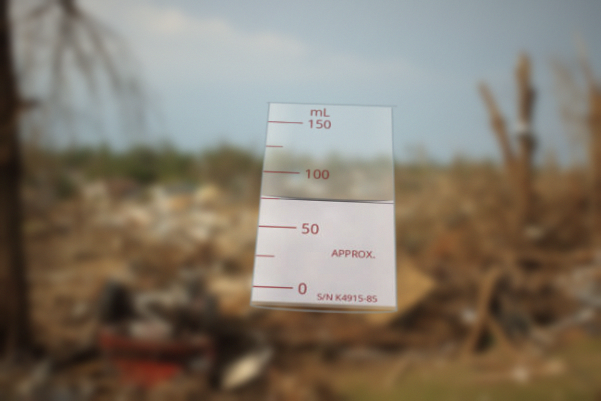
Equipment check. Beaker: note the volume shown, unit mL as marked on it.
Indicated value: 75 mL
